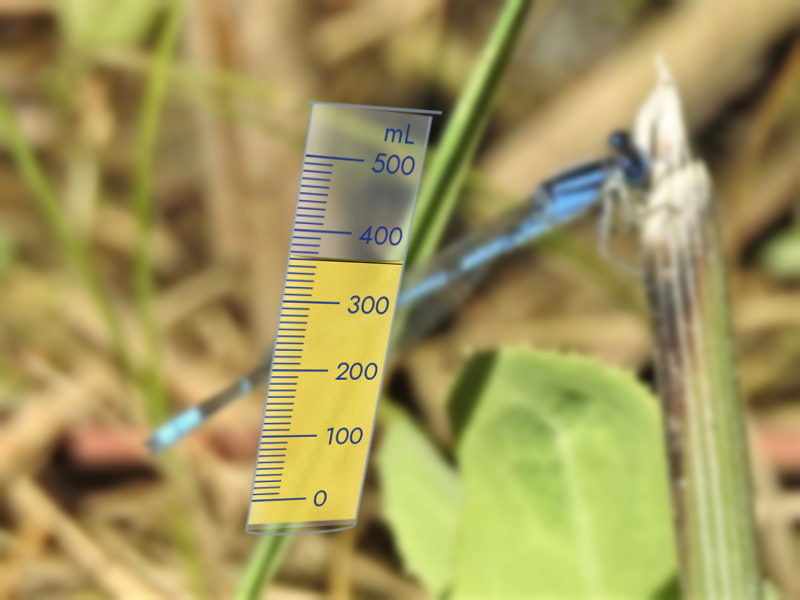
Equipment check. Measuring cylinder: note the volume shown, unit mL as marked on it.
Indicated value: 360 mL
